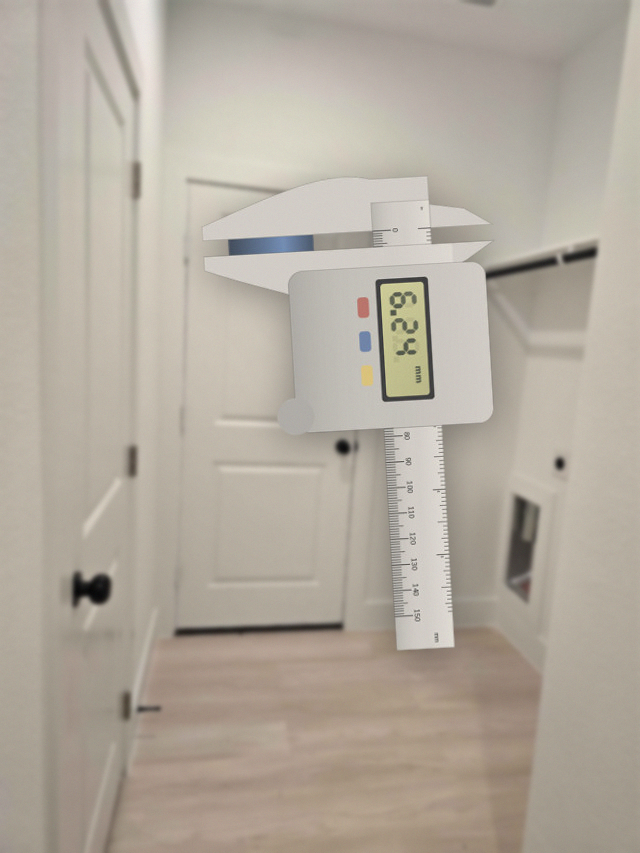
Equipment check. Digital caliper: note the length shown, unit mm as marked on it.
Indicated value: 6.24 mm
